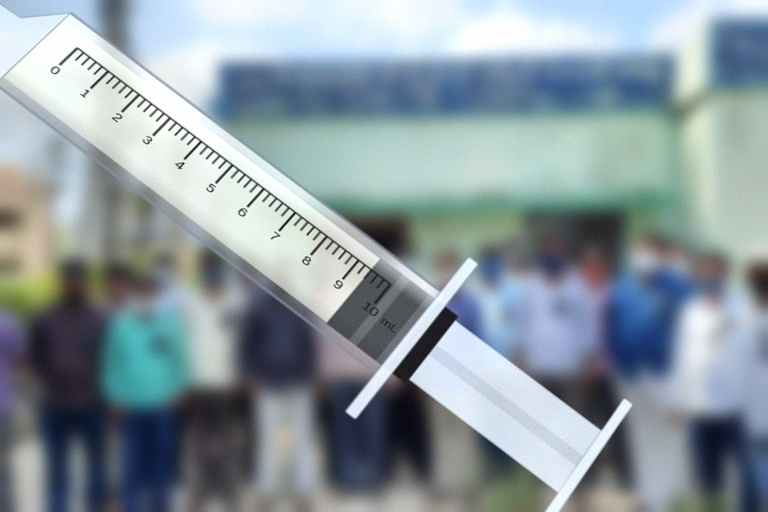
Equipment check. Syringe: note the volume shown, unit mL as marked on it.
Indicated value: 9.4 mL
